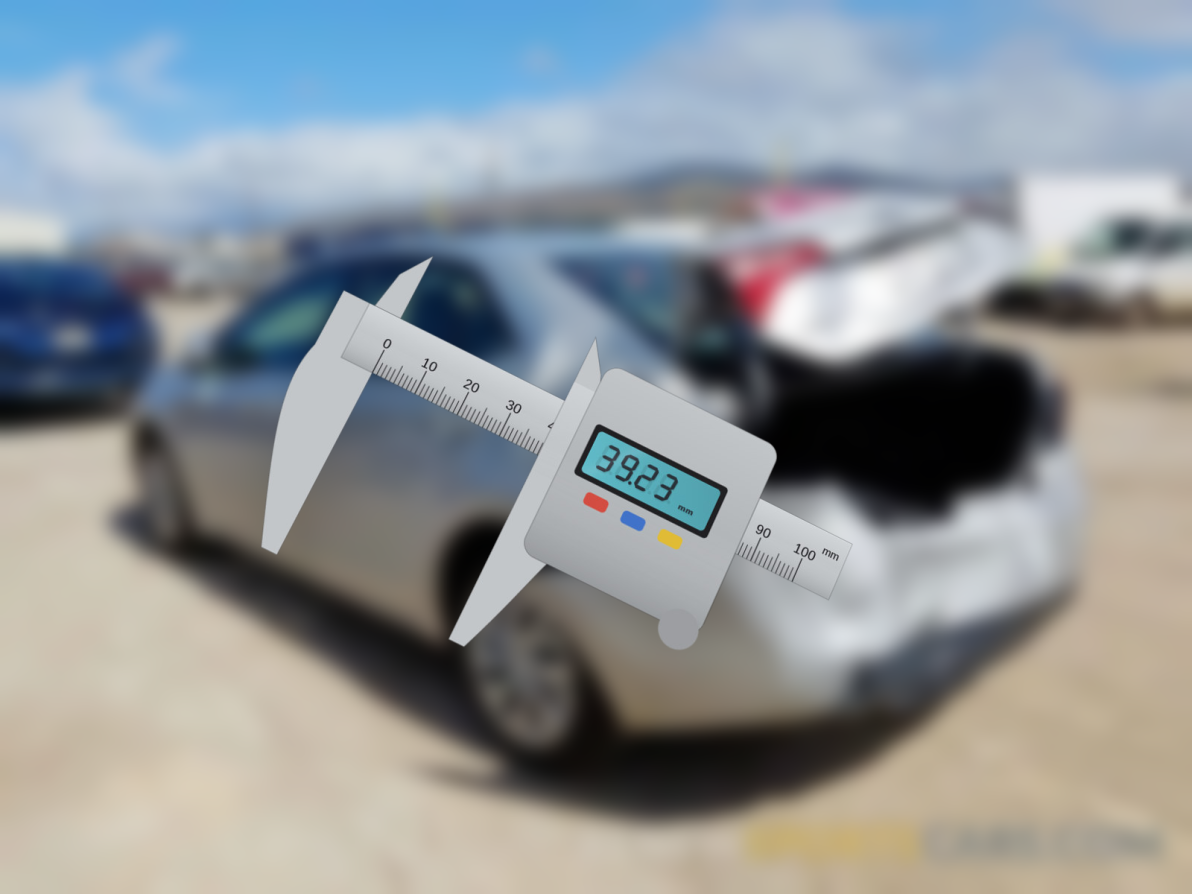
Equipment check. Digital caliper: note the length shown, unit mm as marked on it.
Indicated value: 39.23 mm
